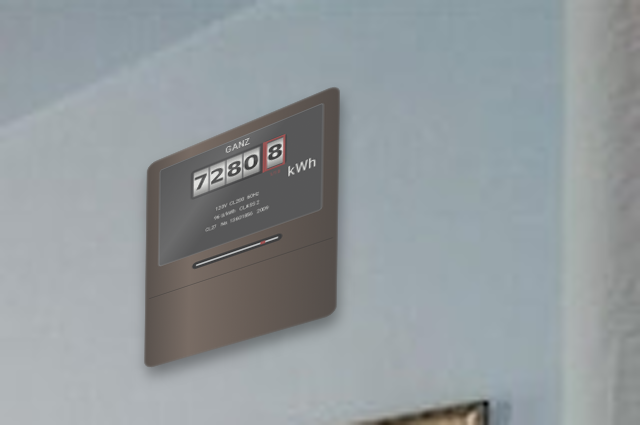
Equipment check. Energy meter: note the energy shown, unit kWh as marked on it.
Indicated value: 7280.8 kWh
